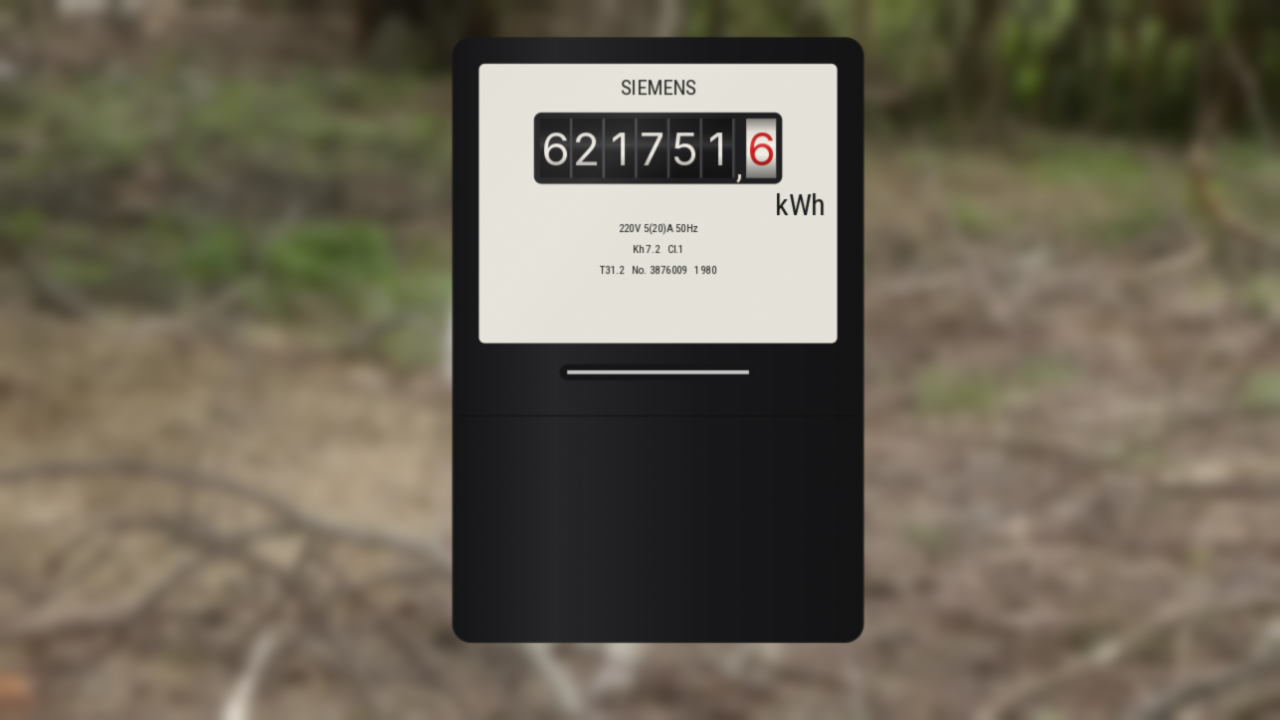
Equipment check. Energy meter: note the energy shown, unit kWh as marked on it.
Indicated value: 621751.6 kWh
